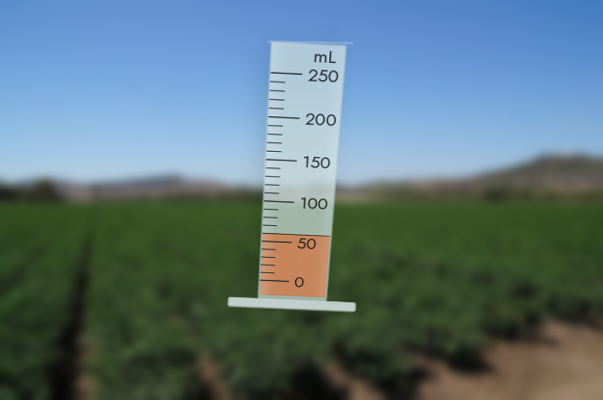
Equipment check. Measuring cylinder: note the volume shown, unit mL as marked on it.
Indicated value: 60 mL
